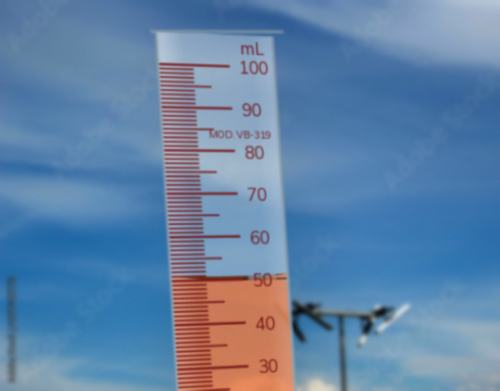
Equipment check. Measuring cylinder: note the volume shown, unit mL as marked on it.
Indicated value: 50 mL
